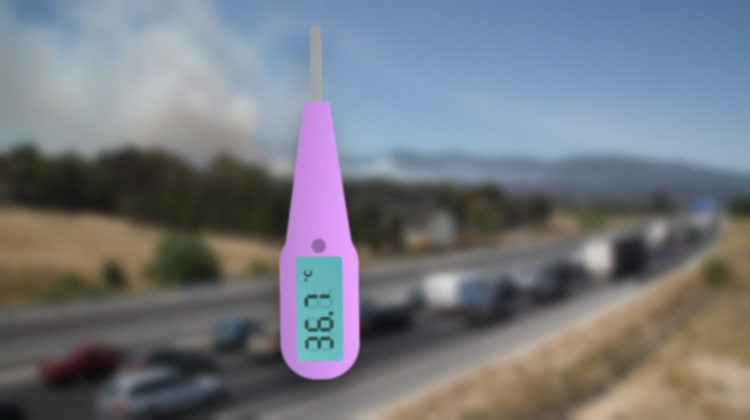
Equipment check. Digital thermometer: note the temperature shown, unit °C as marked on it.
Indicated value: 36.7 °C
